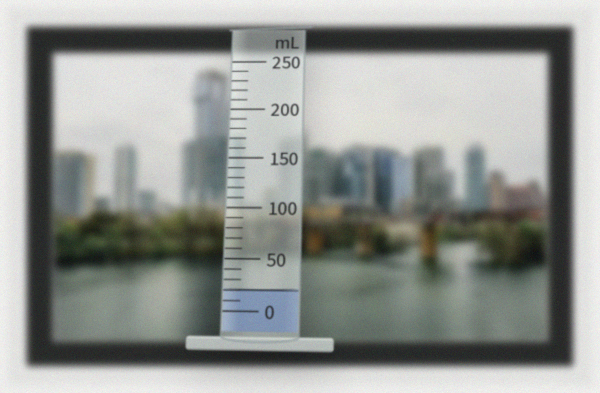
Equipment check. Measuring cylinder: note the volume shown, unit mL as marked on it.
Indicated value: 20 mL
